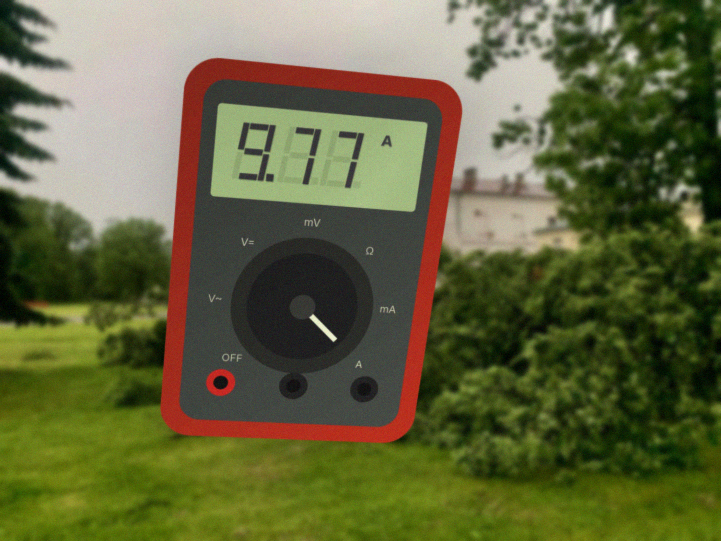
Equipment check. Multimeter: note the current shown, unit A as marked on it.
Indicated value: 9.77 A
